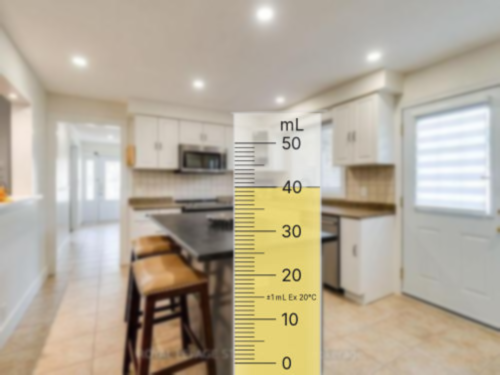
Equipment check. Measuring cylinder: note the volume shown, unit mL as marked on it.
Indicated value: 40 mL
